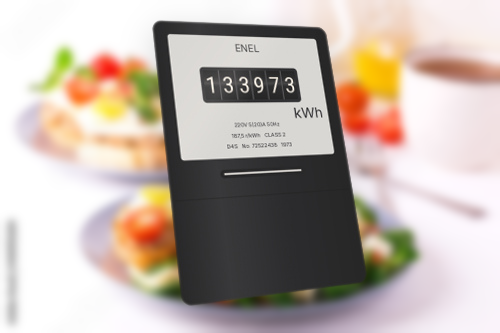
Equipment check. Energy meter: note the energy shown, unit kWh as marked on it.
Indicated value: 133973 kWh
